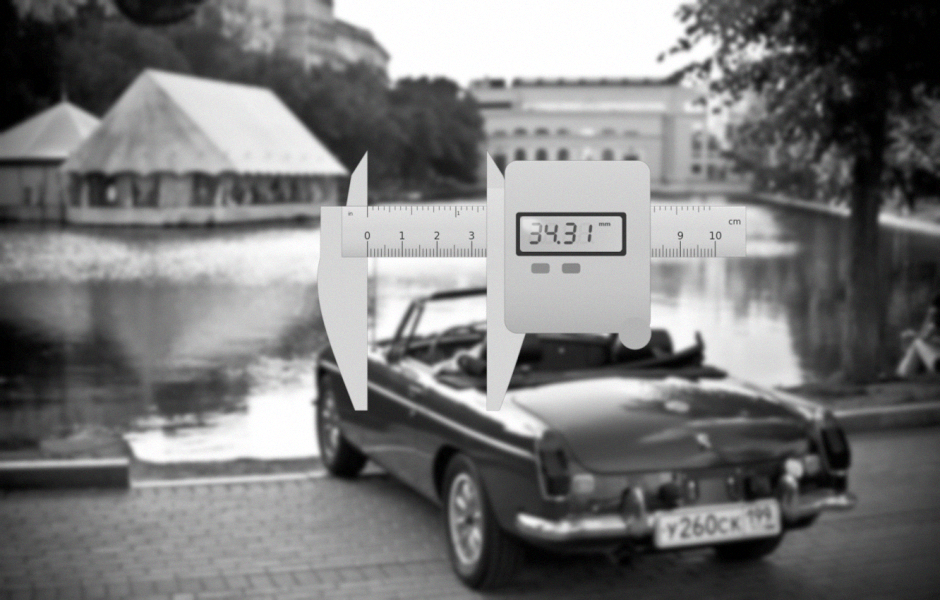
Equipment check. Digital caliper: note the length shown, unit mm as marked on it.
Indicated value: 34.31 mm
